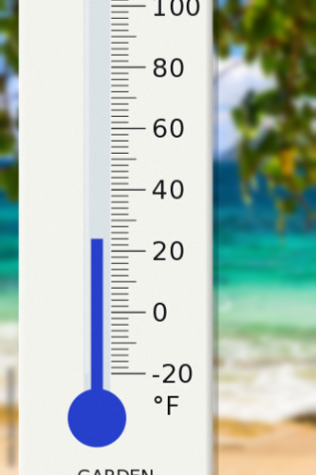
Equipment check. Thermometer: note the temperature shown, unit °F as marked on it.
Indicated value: 24 °F
